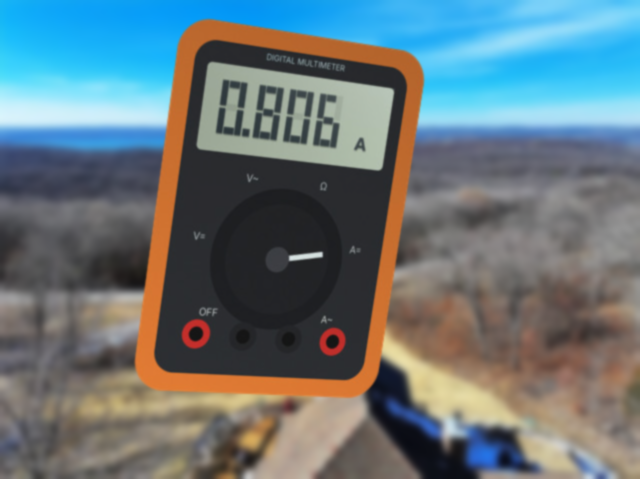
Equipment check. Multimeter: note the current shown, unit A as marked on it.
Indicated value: 0.806 A
